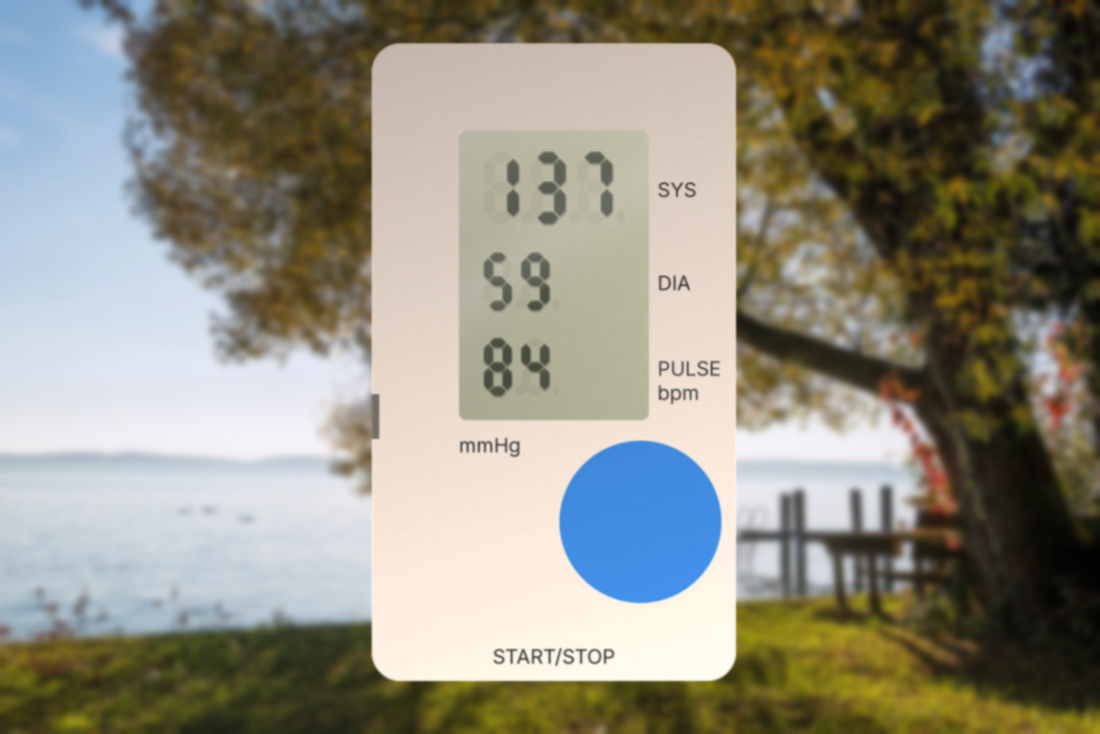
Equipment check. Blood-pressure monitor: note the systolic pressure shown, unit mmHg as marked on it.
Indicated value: 137 mmHg
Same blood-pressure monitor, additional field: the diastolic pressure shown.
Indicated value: 59 mmHg
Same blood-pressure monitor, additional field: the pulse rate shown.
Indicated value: 84 bpm
